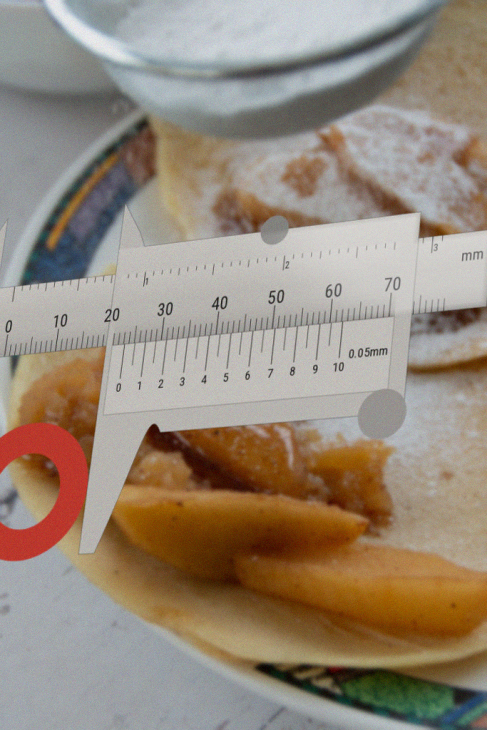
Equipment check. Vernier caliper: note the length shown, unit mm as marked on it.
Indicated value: 23.2 mm
